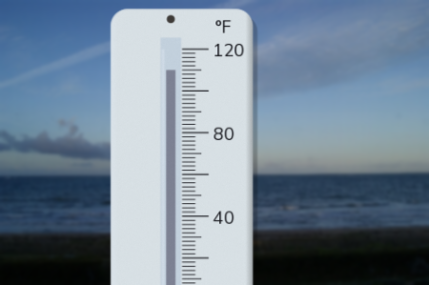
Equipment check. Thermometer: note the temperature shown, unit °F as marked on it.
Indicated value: 110 °F
